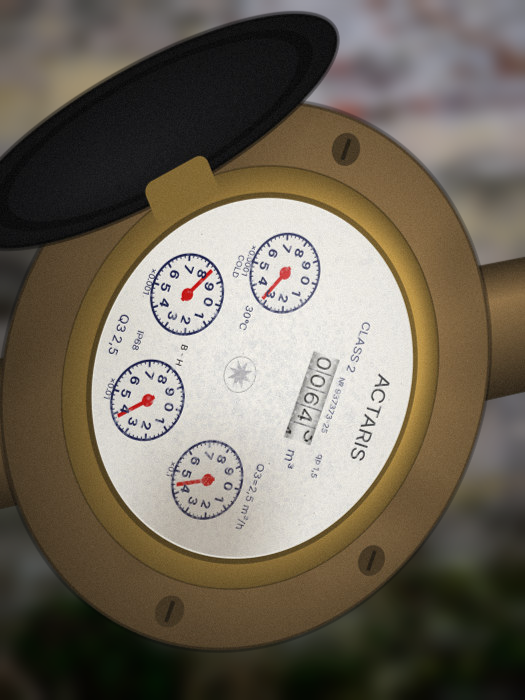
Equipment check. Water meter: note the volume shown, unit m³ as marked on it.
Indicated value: 643.4383 m³
